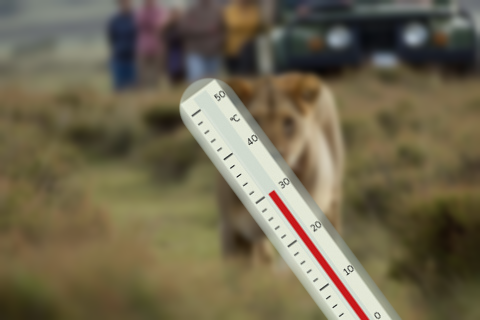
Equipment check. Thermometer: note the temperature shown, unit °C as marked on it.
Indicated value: 30 °C
